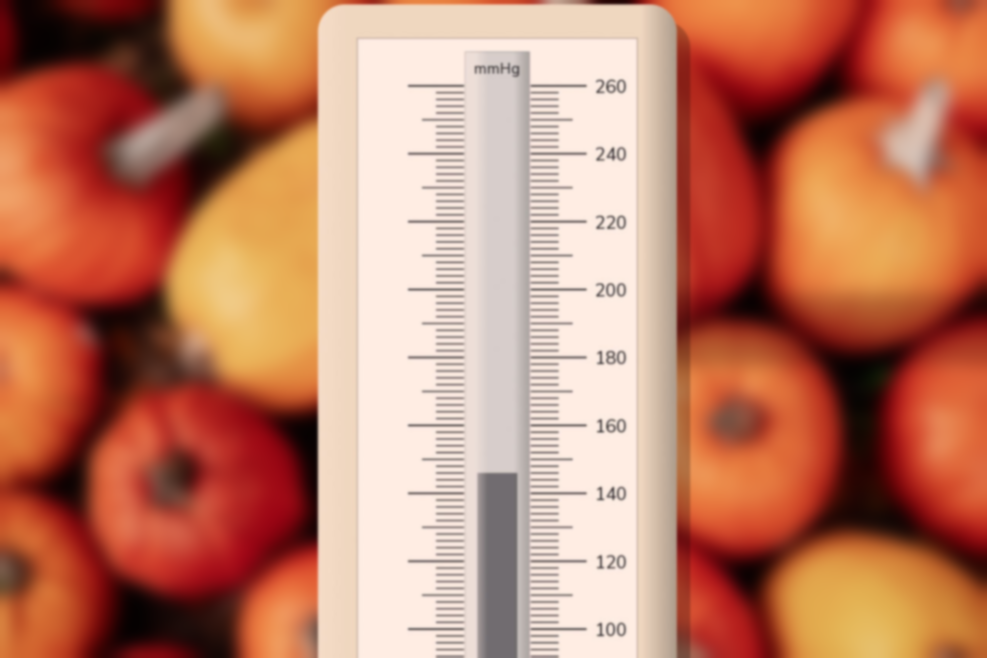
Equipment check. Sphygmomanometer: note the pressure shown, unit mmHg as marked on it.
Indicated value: 146 mmHg
